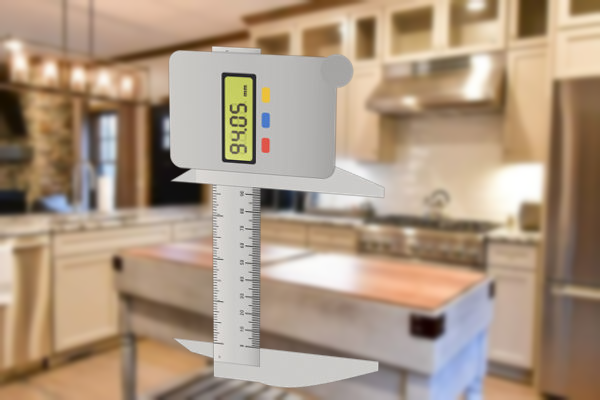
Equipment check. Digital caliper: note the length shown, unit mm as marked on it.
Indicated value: 94.05 mm
